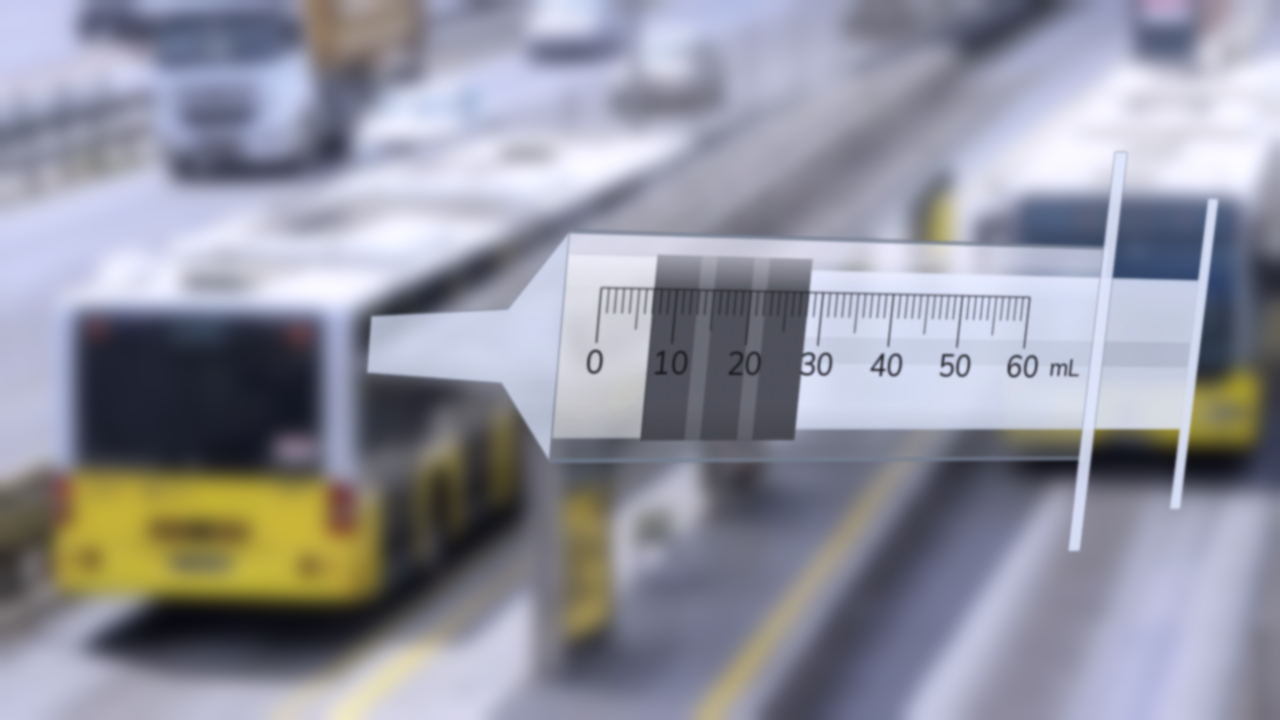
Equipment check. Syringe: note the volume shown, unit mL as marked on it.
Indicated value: 7 mL
